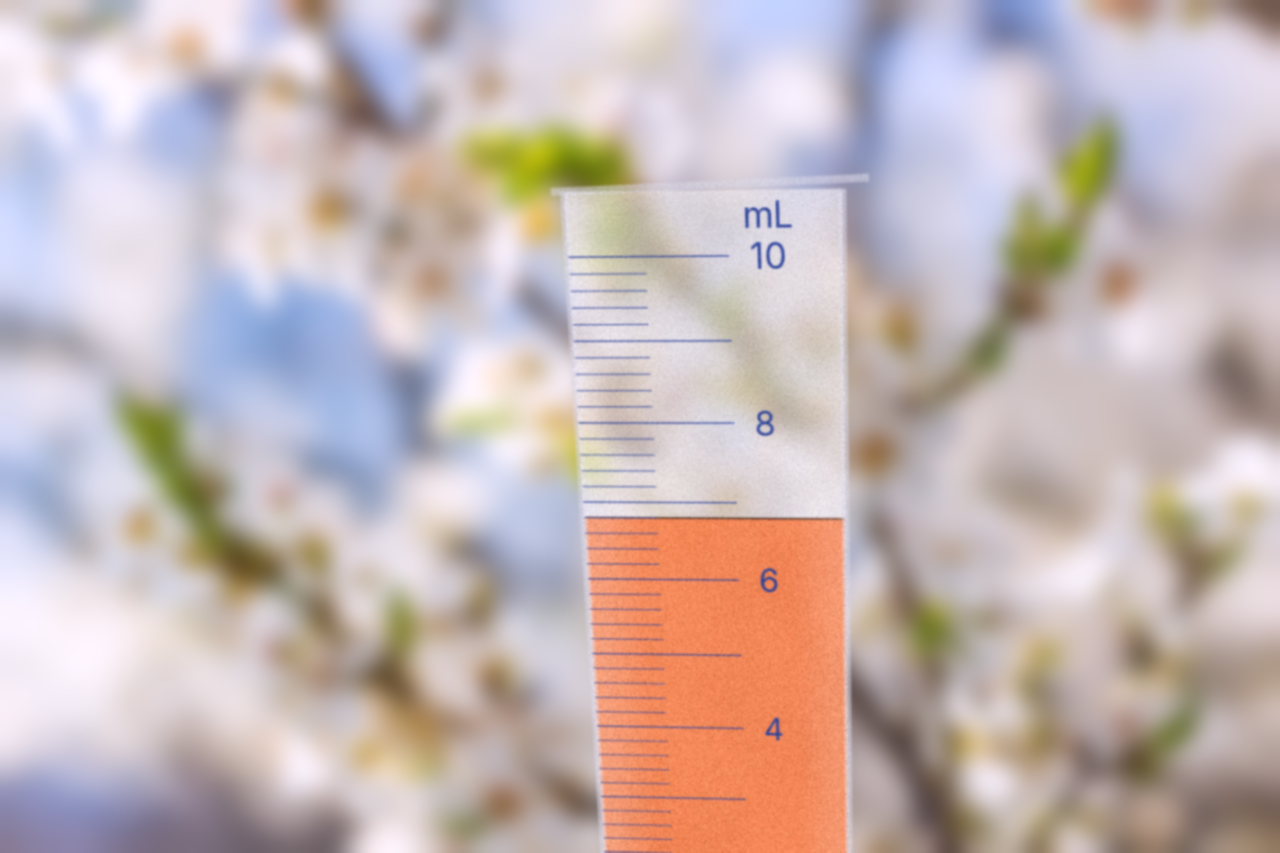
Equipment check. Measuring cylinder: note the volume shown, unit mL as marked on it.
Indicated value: 6.8 mL
